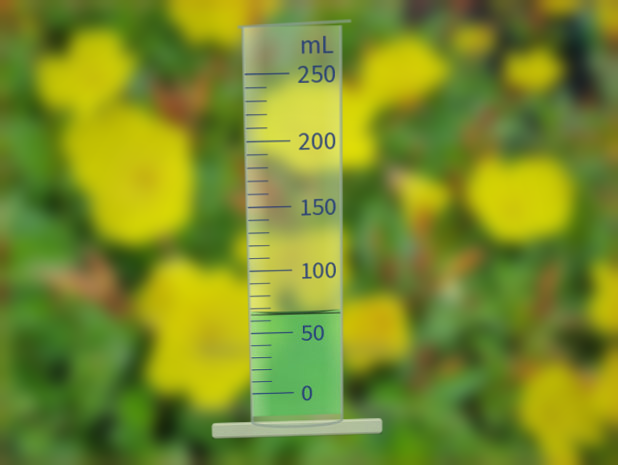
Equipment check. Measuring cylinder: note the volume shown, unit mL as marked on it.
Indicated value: 65 mL
